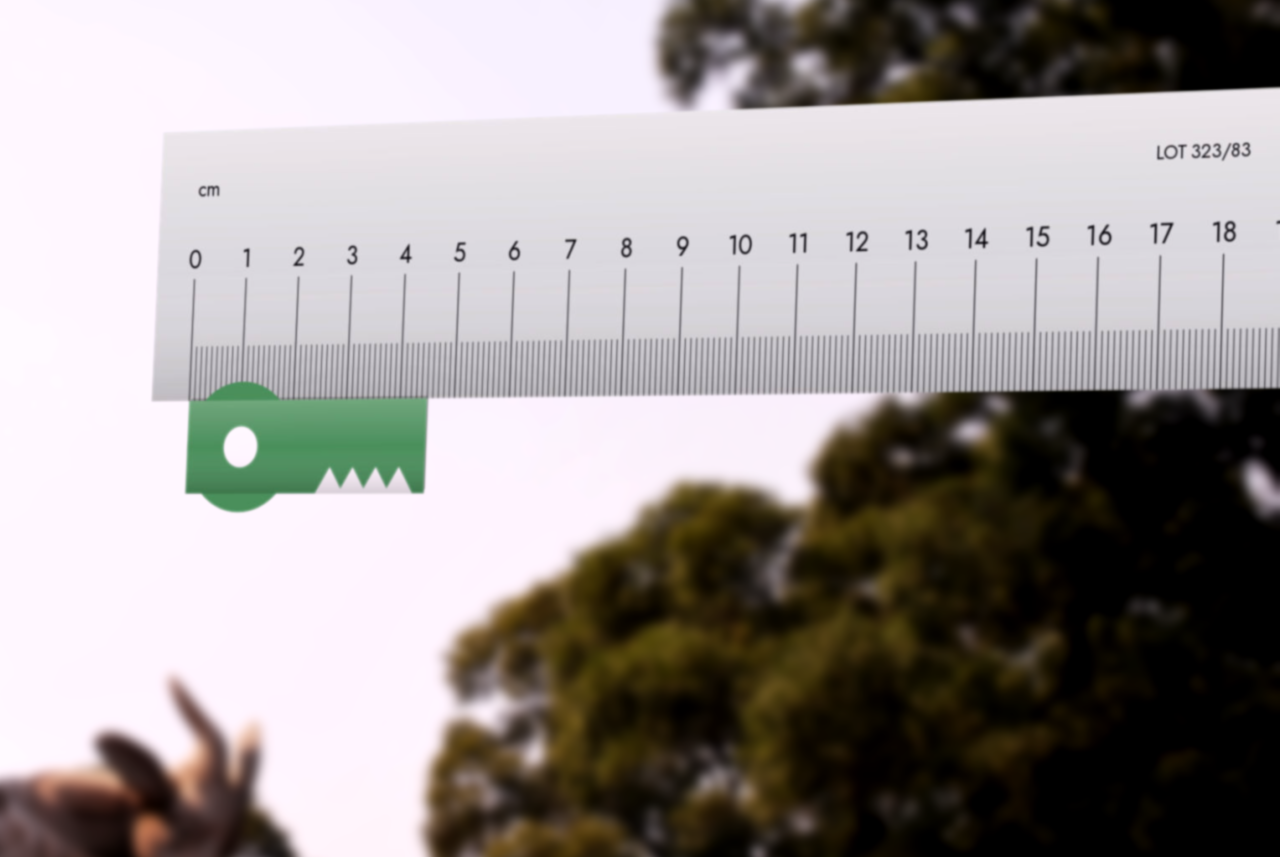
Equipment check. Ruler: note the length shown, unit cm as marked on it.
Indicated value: 4.5 cm
